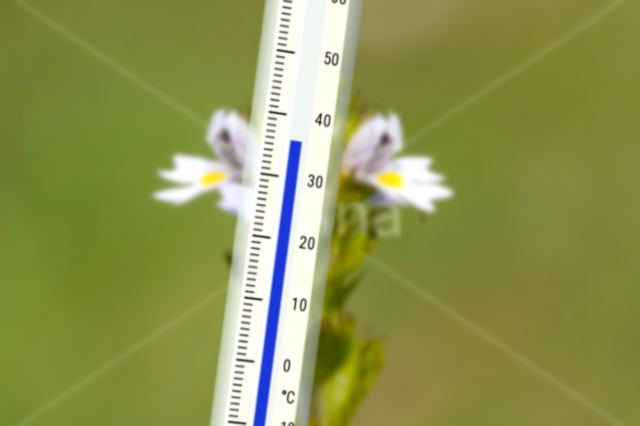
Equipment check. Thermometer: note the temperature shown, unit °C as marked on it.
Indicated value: 36 °C
